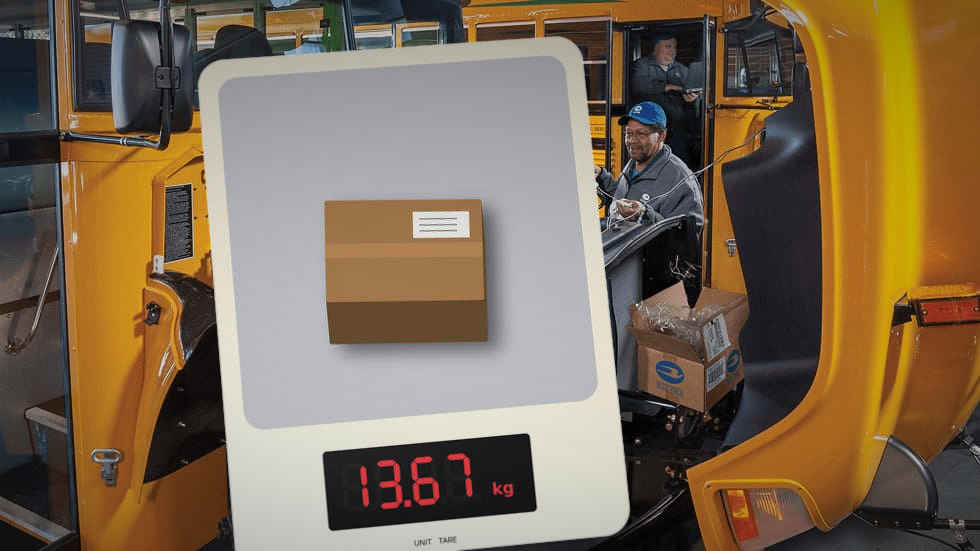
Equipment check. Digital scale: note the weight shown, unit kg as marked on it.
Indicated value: 13.67 kg
